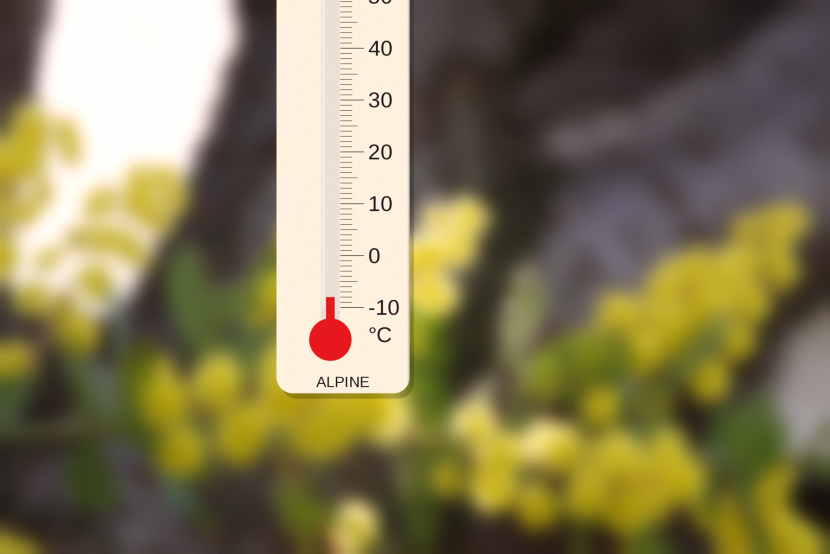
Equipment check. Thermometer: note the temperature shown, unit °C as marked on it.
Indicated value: -8 °C
